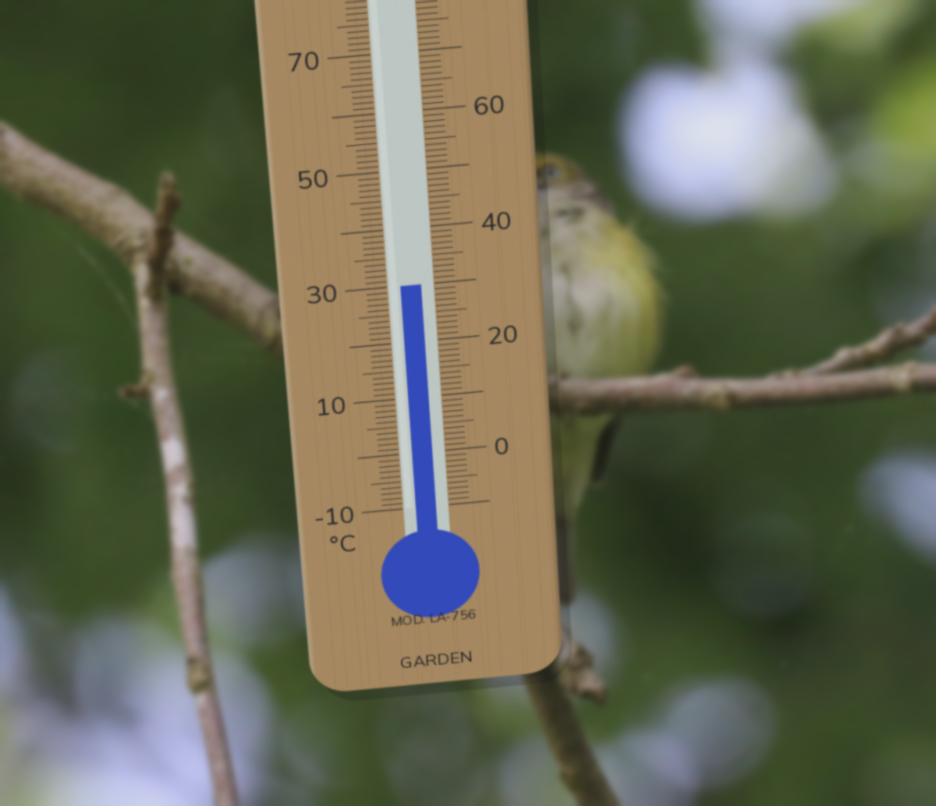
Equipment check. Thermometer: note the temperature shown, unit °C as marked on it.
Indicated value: 30 °C
